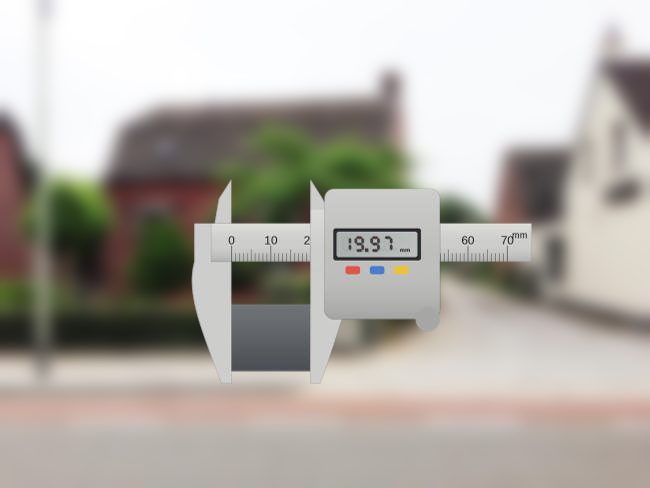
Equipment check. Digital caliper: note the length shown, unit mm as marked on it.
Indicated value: 19.97 mm
